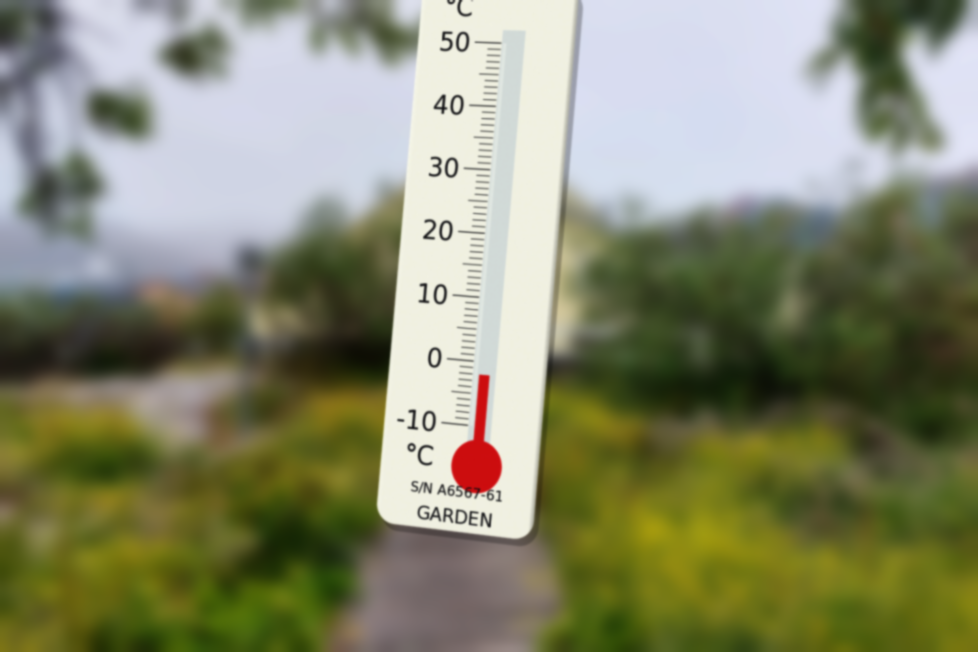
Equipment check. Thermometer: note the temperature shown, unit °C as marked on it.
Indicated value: -2 °C
